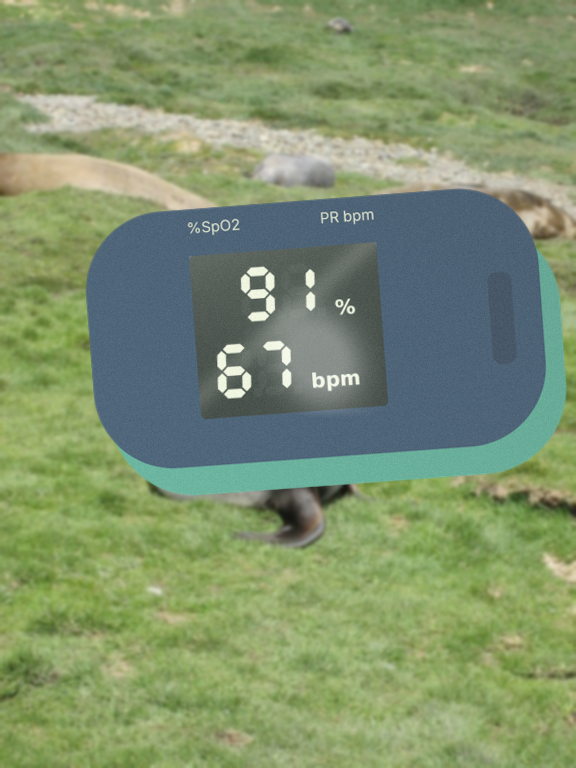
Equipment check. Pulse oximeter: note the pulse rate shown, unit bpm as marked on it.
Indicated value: 67 bpm
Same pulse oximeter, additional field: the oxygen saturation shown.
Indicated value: 91 %
